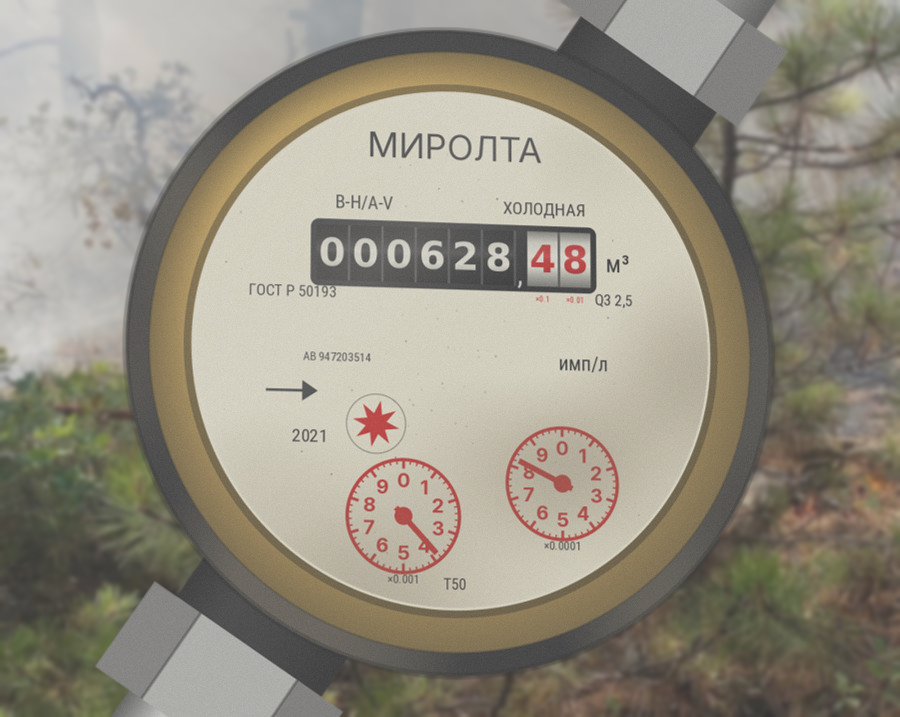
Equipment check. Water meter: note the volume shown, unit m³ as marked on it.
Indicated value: 628.4838 m³
